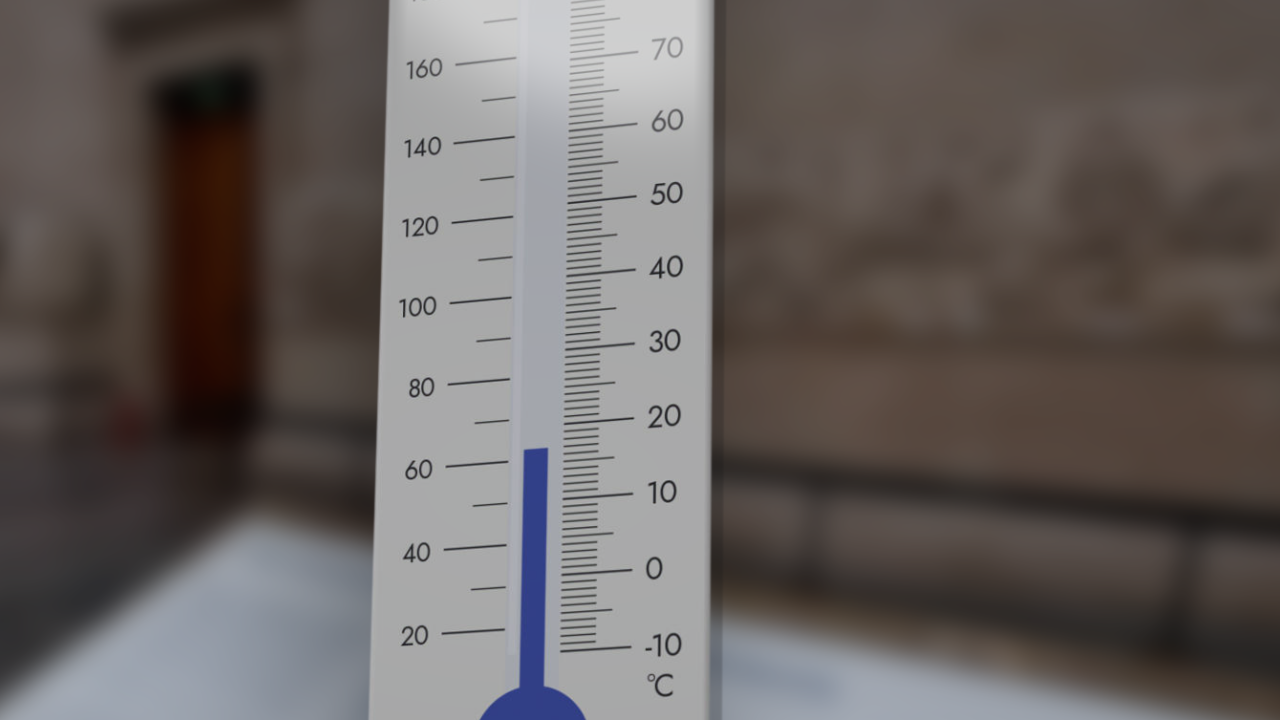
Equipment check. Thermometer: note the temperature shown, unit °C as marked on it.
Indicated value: 17 °C
